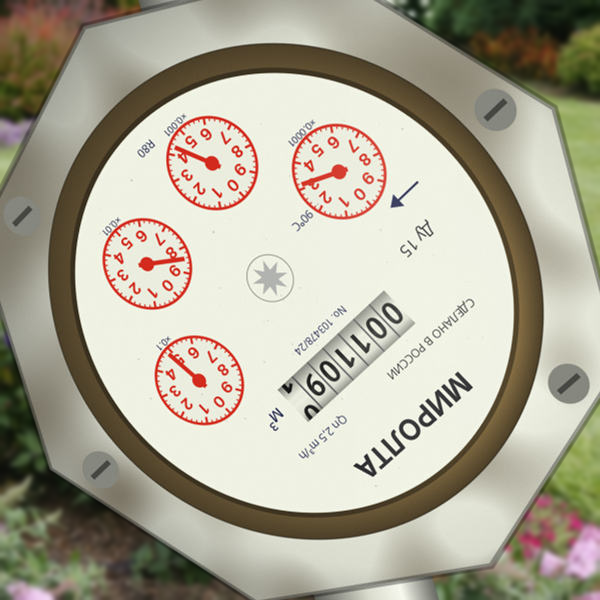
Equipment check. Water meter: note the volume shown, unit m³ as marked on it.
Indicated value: 11090.4843 m³
